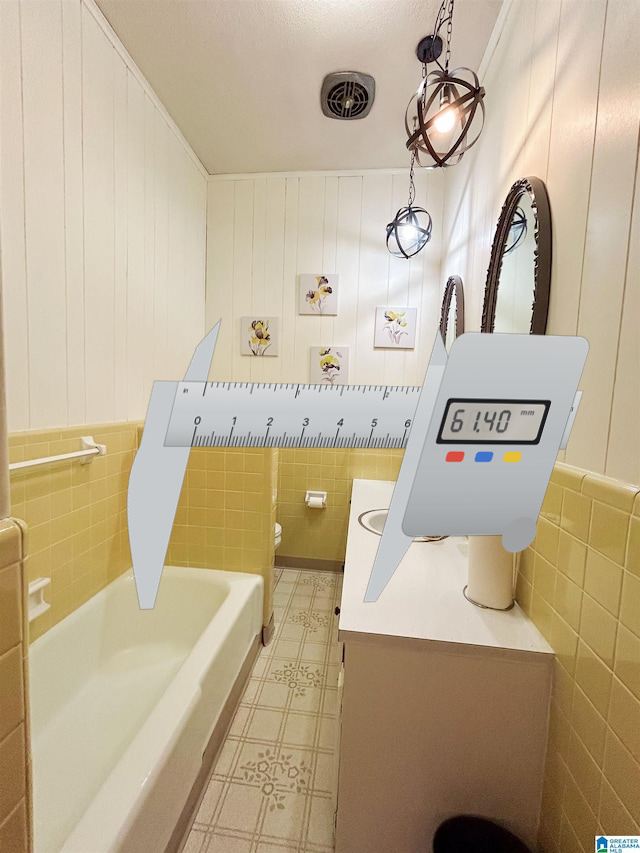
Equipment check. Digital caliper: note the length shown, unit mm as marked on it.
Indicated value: 61.40 mm
